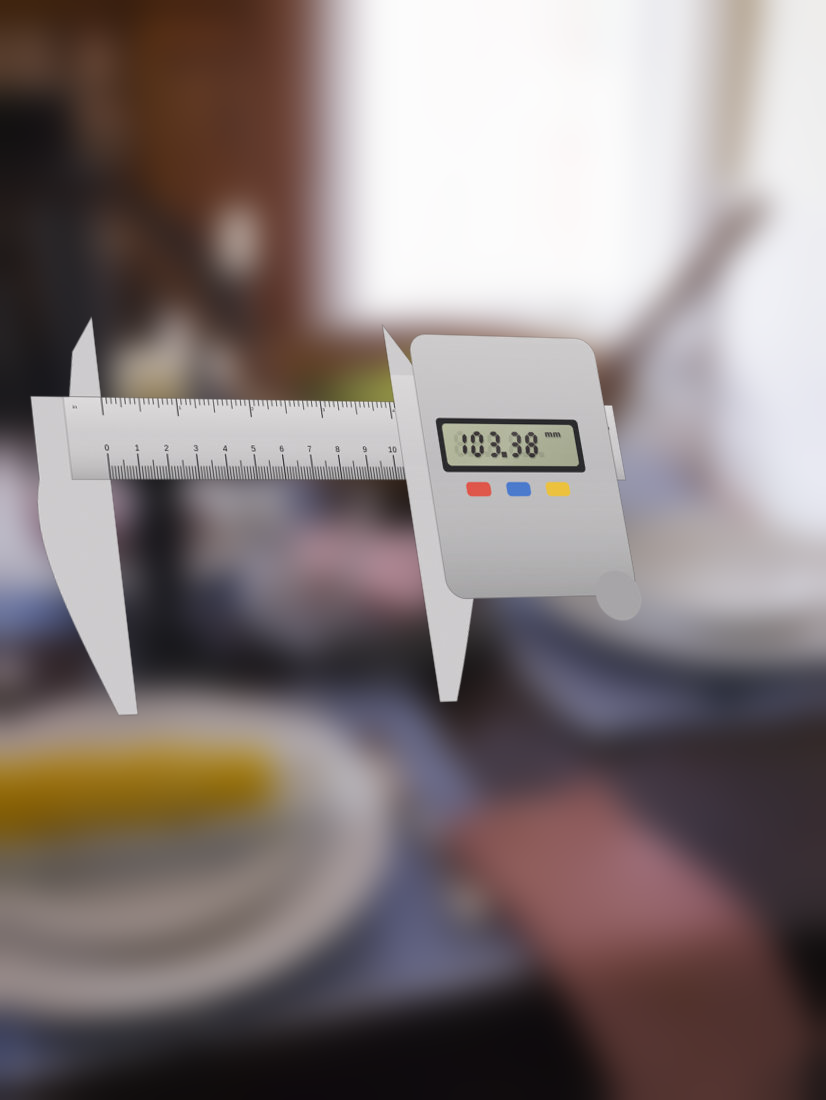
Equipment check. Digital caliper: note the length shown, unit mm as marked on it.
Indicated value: 103.38 mm
